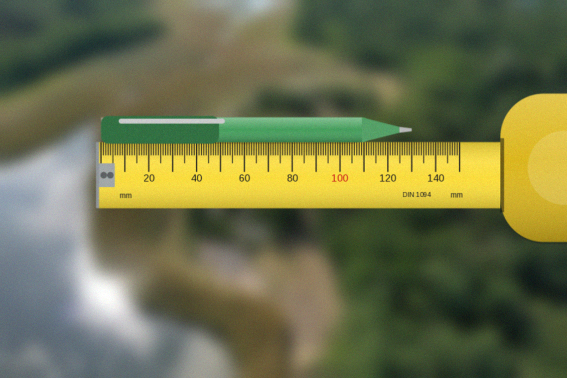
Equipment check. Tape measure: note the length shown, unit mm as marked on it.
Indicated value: 130 mm
